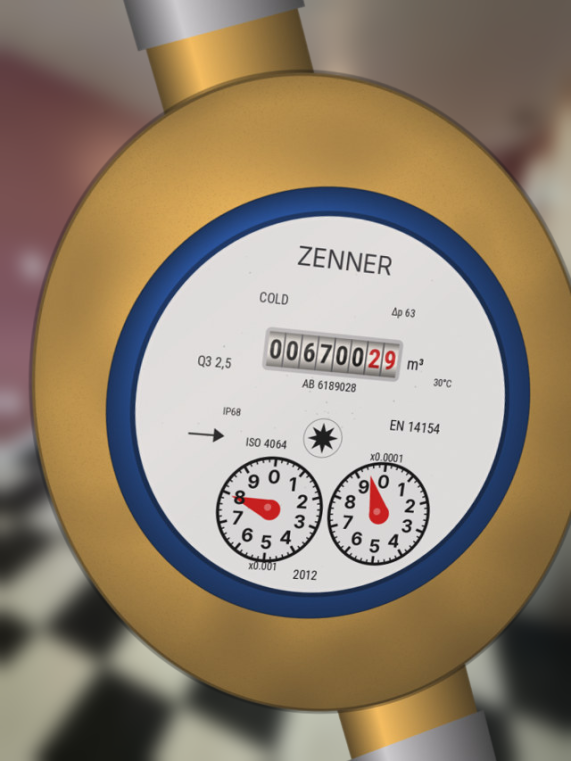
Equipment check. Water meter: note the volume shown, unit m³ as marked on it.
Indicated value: 6700.2979 m³
